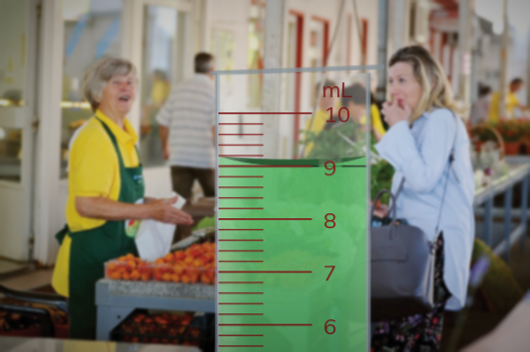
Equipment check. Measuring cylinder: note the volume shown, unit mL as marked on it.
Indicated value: 9 mL
